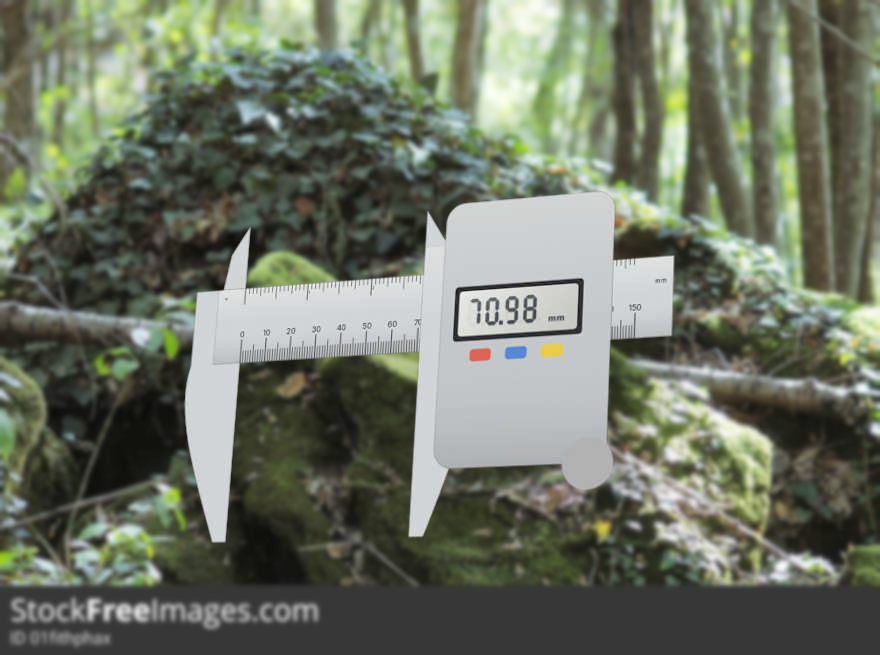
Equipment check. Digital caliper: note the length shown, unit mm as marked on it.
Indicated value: 70.98 mm
